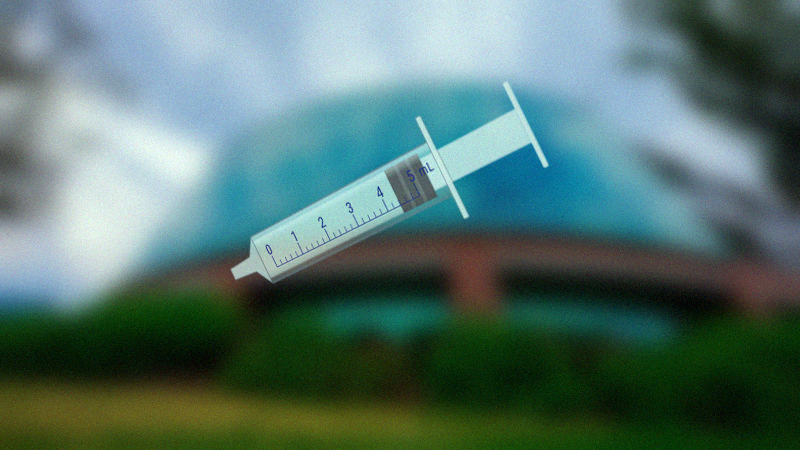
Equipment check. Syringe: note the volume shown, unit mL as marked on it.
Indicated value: 4.4 mL
